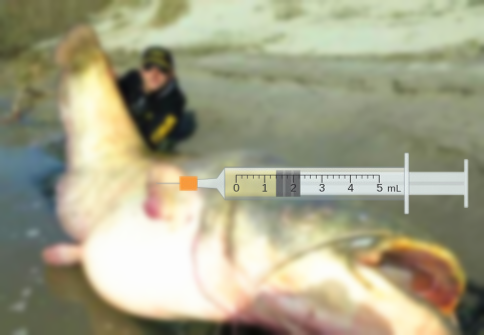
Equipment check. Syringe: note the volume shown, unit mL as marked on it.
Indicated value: 1.4 mL
